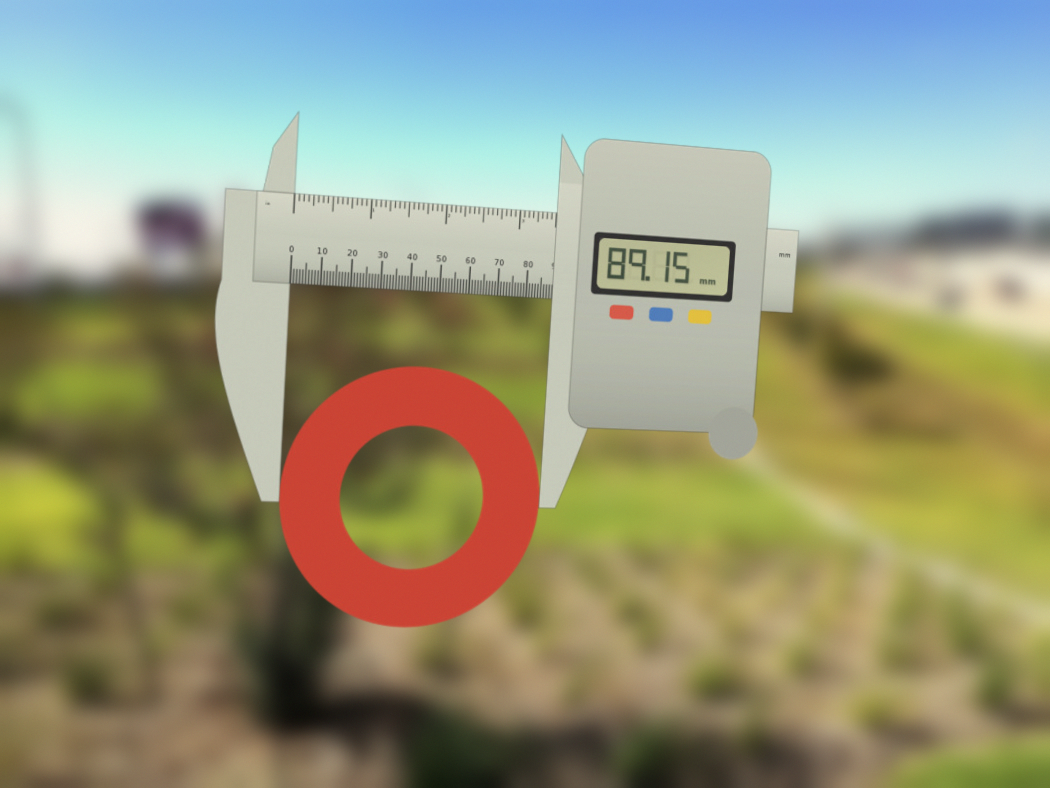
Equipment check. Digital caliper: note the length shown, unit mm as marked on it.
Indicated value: 89.15 mm
